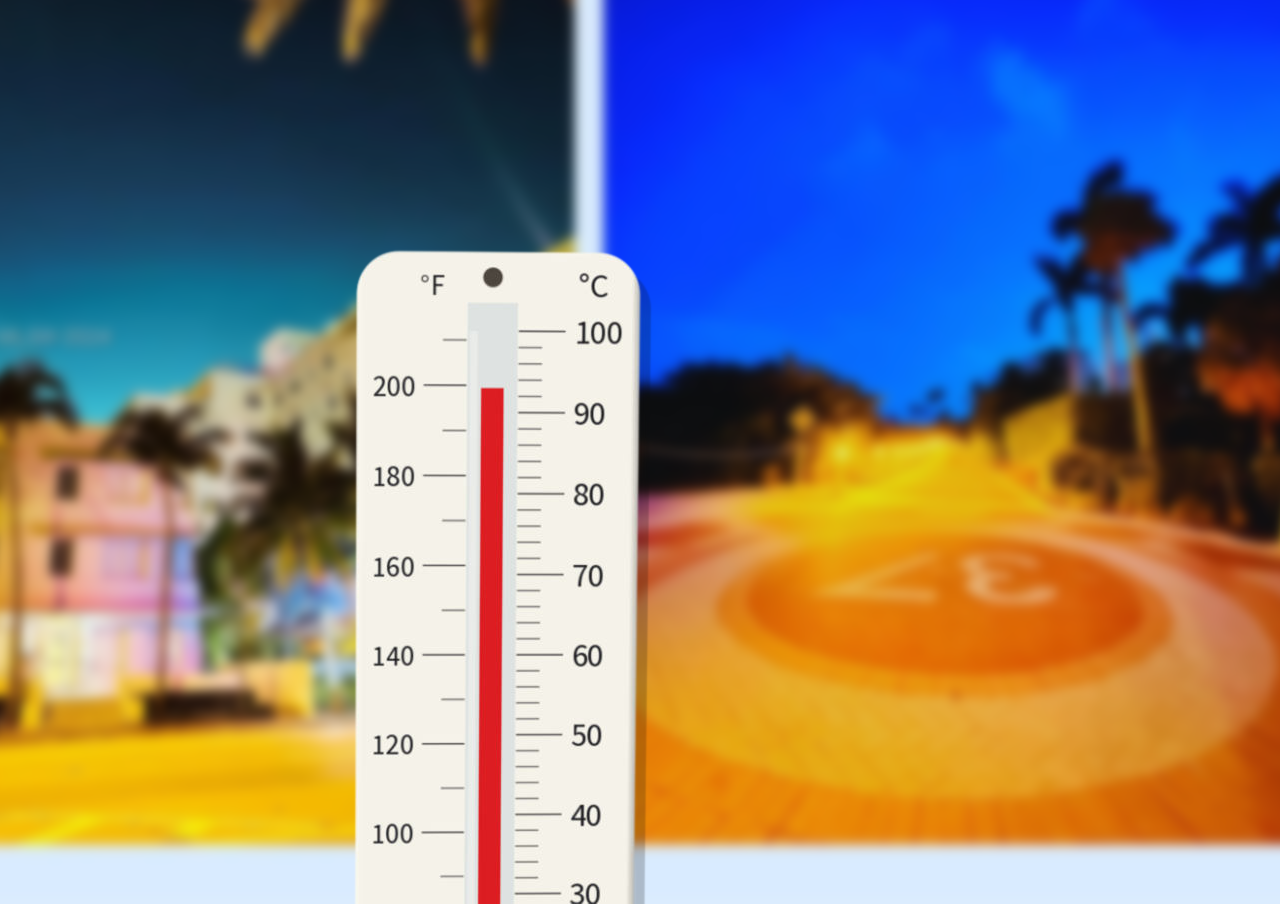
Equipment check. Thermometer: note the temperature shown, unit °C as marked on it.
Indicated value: 93 °C
